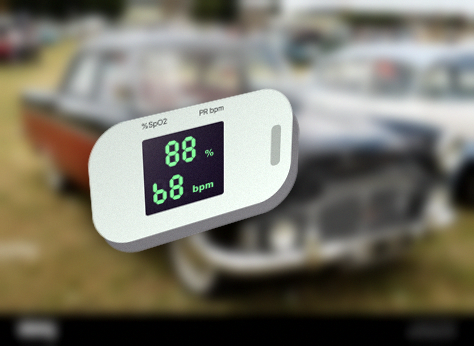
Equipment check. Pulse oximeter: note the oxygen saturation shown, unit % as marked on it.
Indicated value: 88 %
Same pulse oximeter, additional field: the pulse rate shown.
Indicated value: 68 bpm
